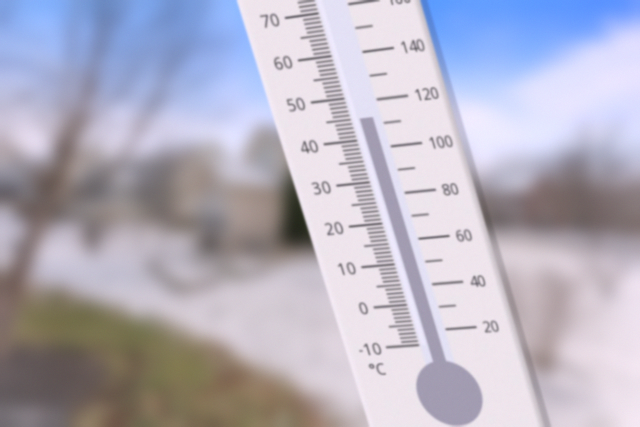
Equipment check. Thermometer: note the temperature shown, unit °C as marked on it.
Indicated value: 45 °C
